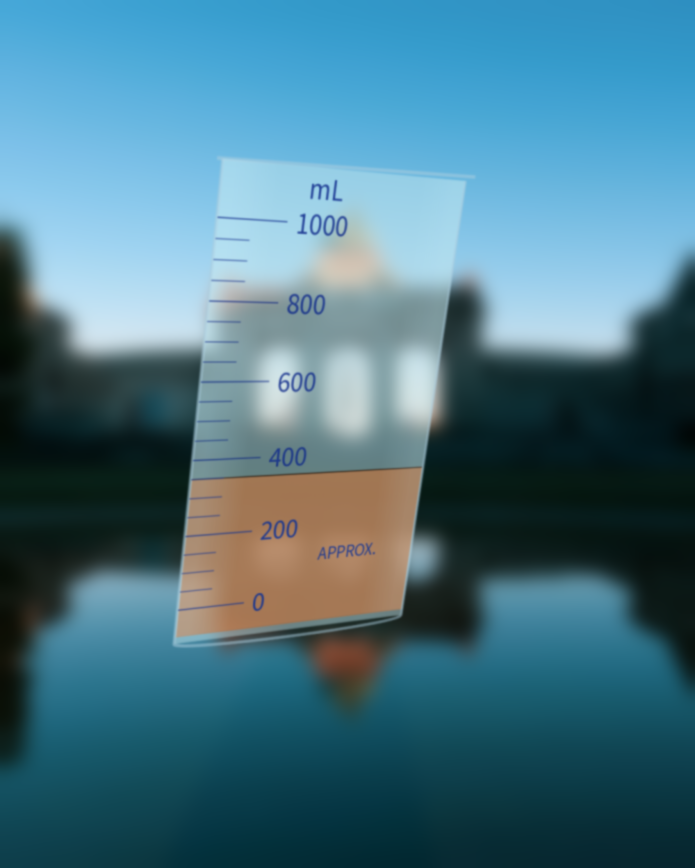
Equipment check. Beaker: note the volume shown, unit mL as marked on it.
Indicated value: 350 mL
